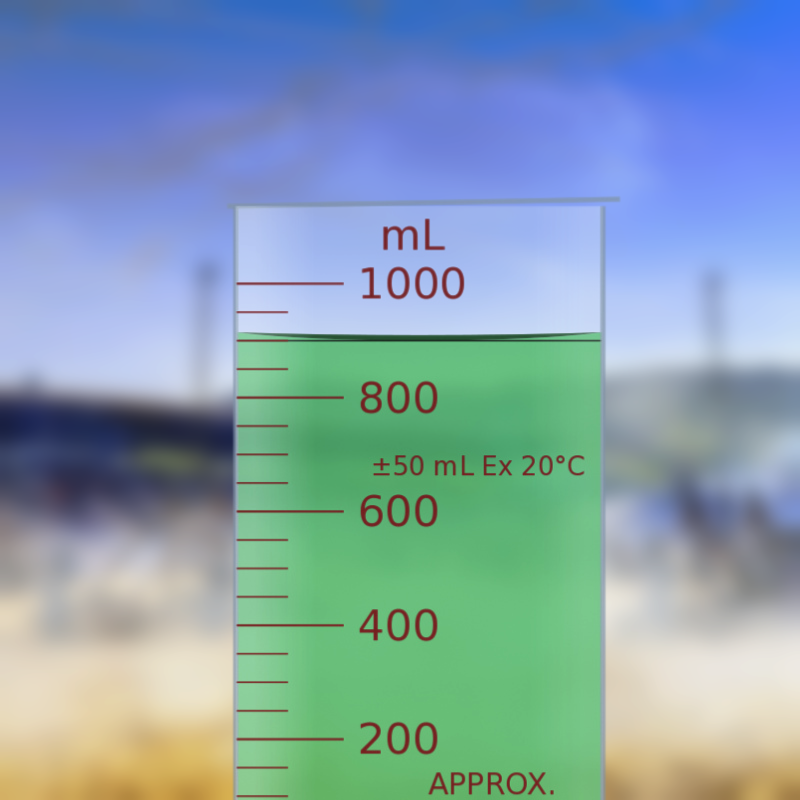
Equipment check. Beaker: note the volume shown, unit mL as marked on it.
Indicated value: 900 mL
